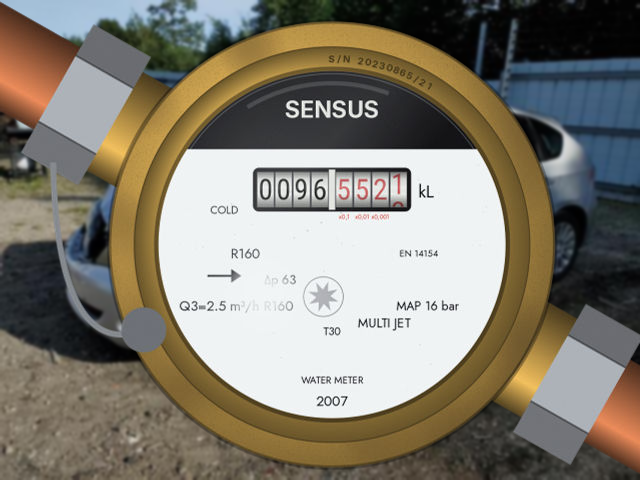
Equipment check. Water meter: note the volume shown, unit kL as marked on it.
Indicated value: 96.5521 kL
